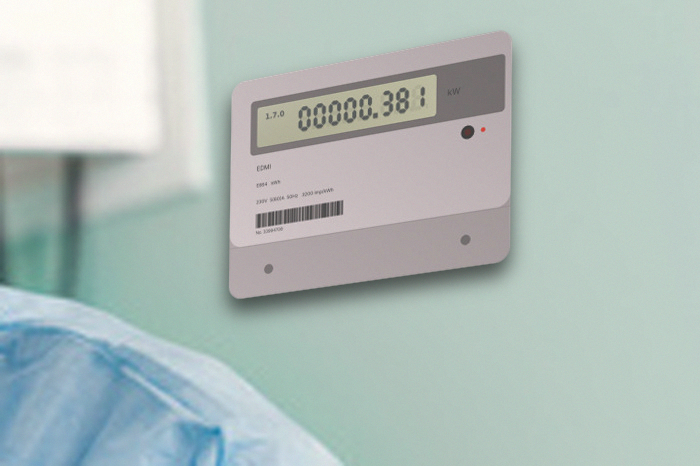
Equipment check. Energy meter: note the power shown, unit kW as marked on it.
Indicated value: 0.381 kW
